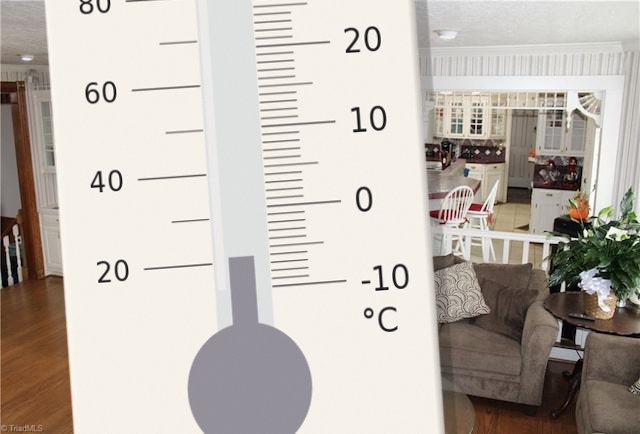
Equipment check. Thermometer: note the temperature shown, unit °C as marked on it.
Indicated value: -6 °C
